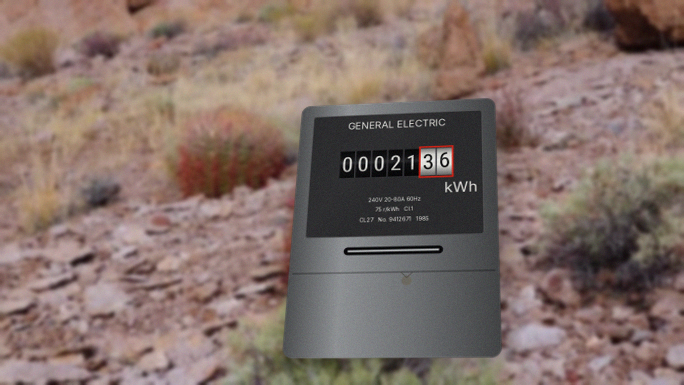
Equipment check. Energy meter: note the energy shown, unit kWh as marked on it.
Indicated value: 21.36 kWh
